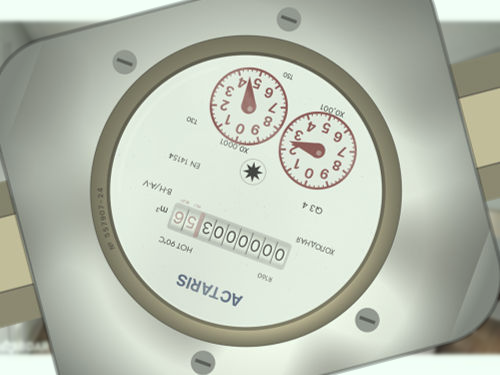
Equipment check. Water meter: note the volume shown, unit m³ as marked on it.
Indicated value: 3.5624 m³
